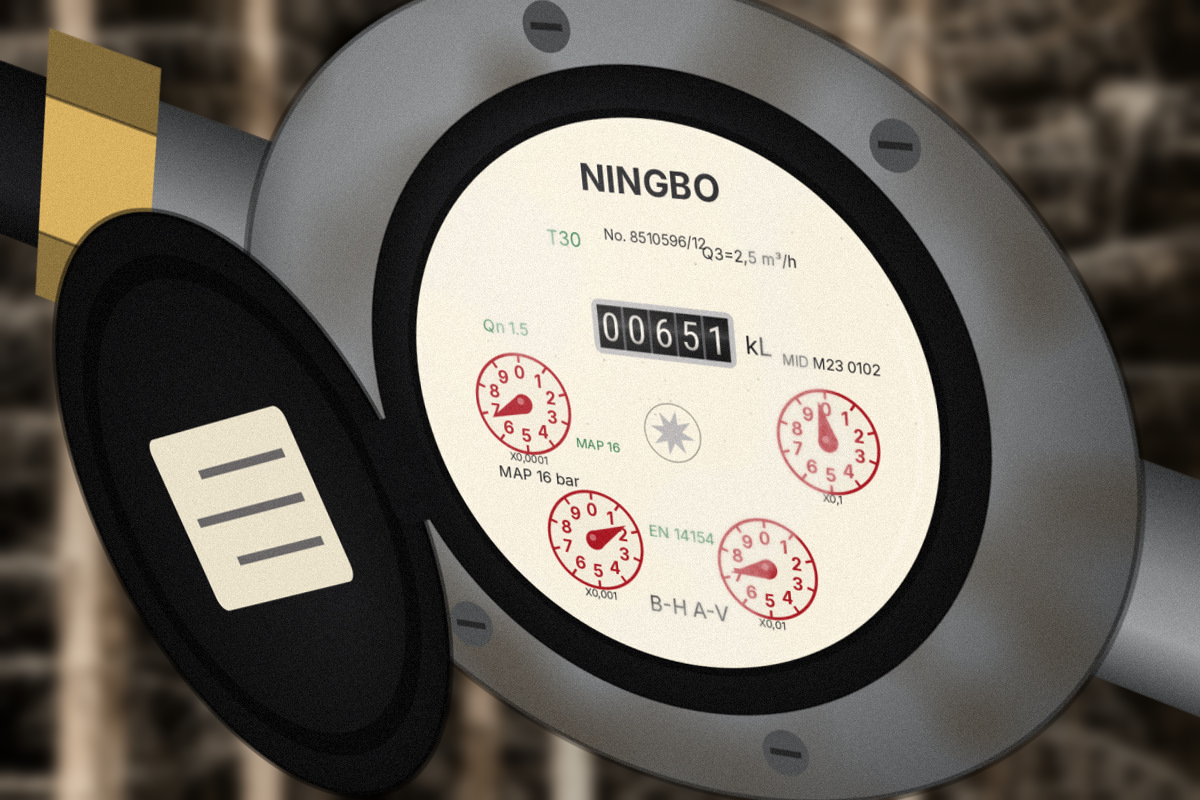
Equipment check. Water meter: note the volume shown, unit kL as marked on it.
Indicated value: 650.9716 kL
